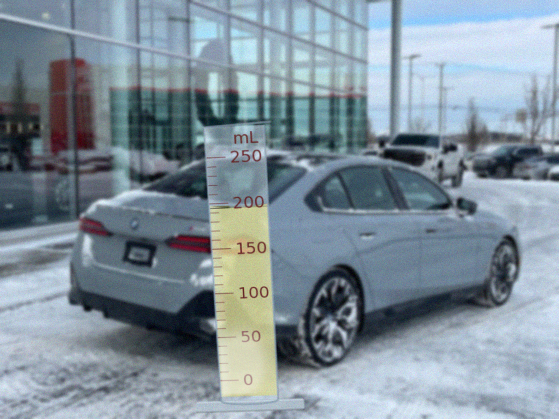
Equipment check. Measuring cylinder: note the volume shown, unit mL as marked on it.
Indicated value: 195 mL
